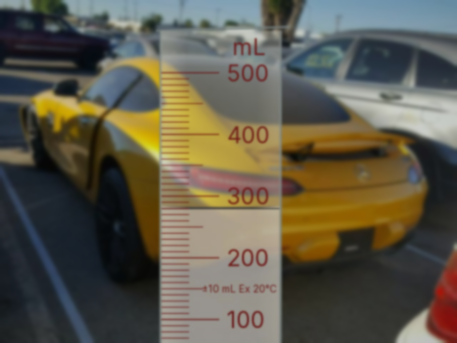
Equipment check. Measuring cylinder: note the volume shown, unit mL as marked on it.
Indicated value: 280 mL
